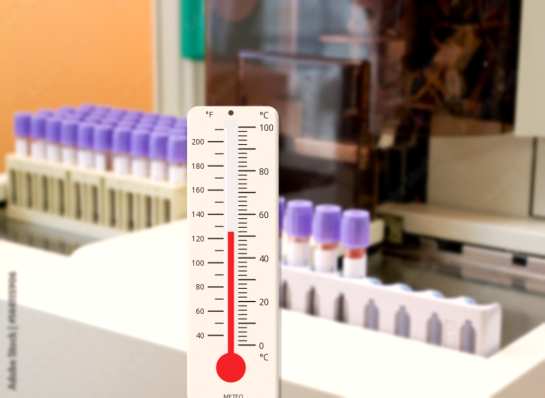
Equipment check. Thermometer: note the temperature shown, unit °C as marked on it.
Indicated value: 52 °C
